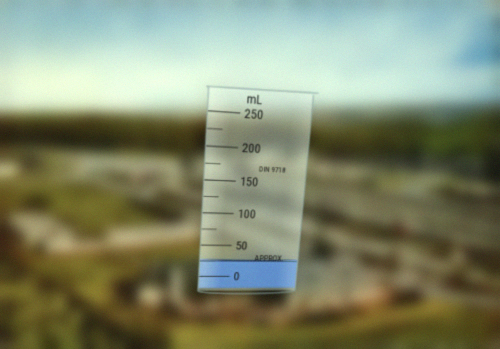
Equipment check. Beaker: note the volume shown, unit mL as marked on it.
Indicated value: 25 mL
